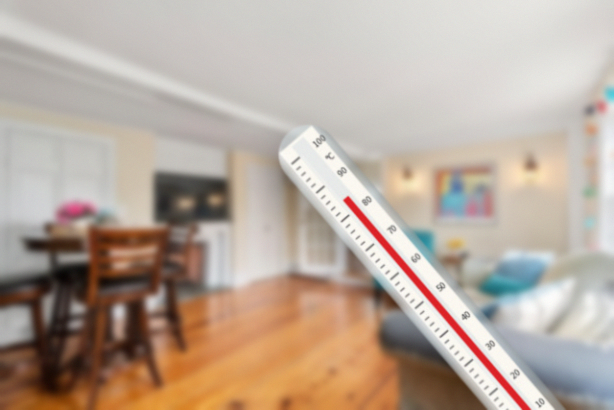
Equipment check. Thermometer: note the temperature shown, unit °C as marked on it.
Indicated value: 84 °C
